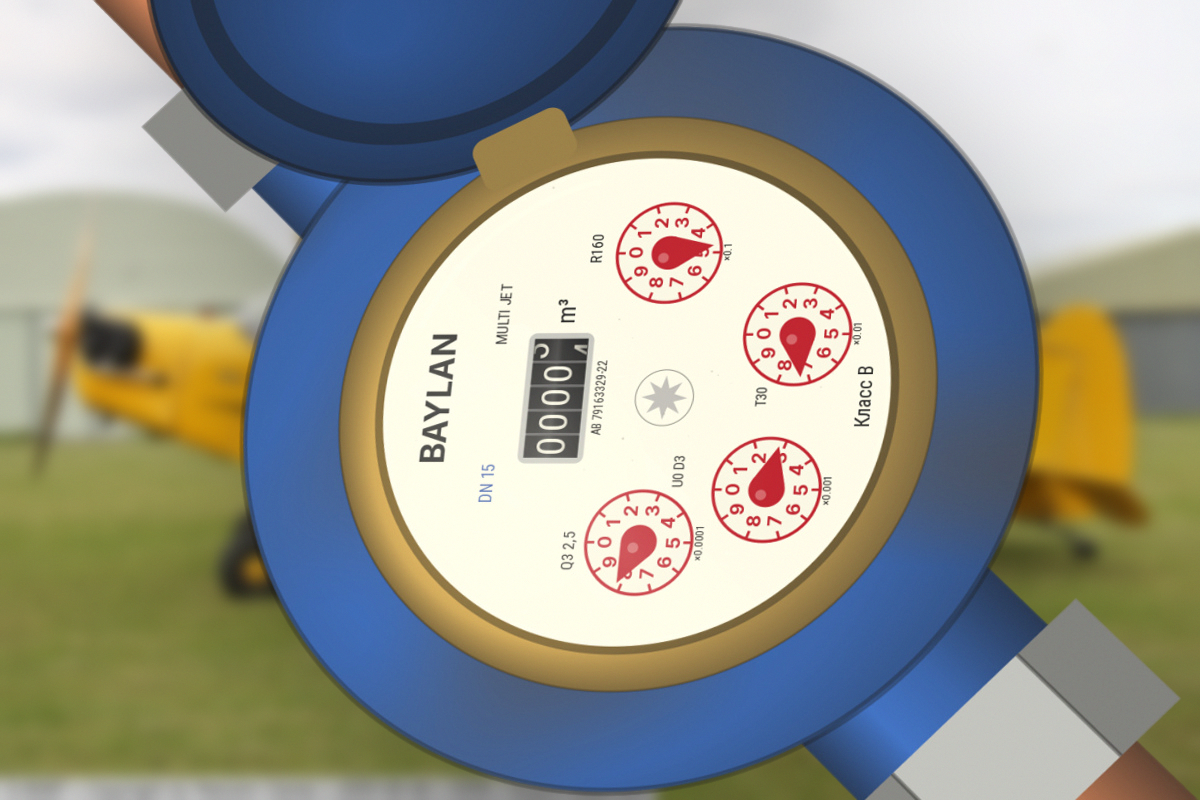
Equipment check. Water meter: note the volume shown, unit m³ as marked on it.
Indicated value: 3.4728 m³
